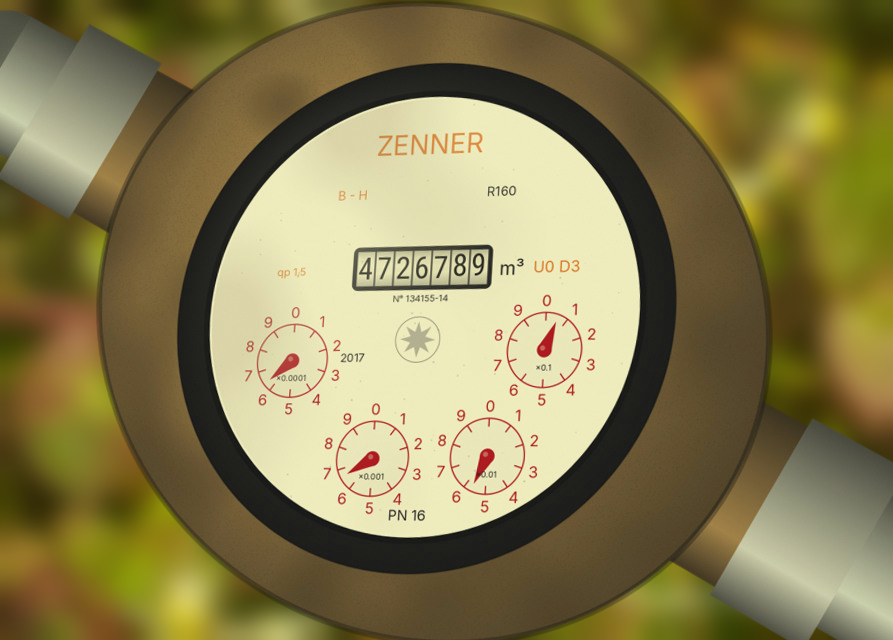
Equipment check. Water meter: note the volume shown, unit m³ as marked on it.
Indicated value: 4726789.0566 m³
